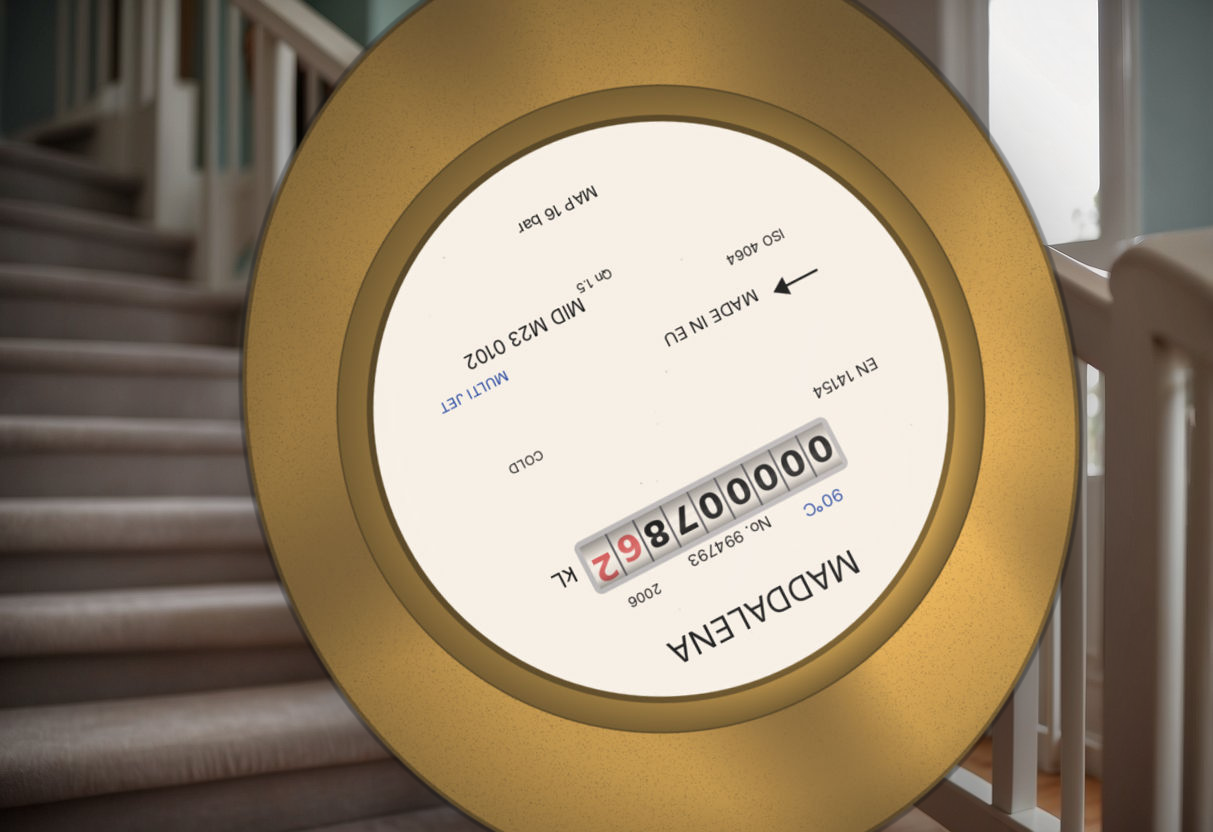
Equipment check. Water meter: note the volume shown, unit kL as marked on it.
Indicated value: 78.62 kL
